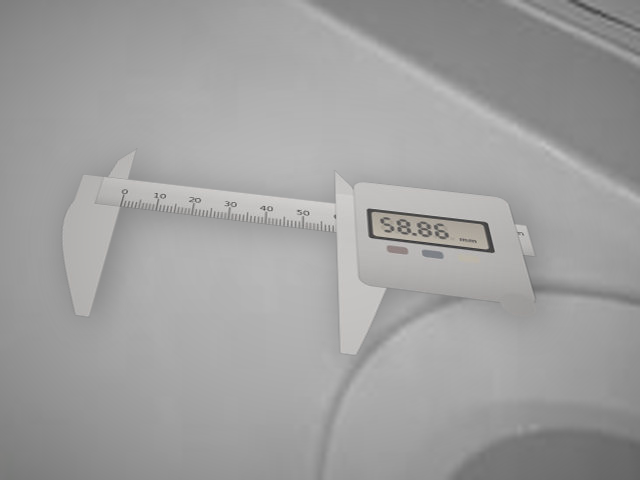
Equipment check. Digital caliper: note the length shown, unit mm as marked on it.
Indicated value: 58.86 mm
